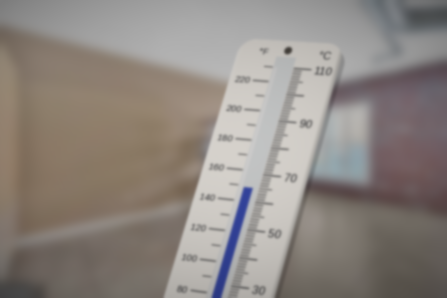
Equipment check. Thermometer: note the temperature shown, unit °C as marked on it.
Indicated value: 65 °C
